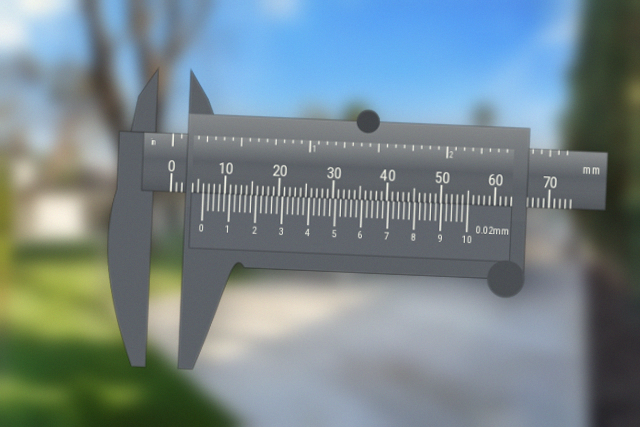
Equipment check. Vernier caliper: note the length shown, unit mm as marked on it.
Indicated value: 6.0 mm
